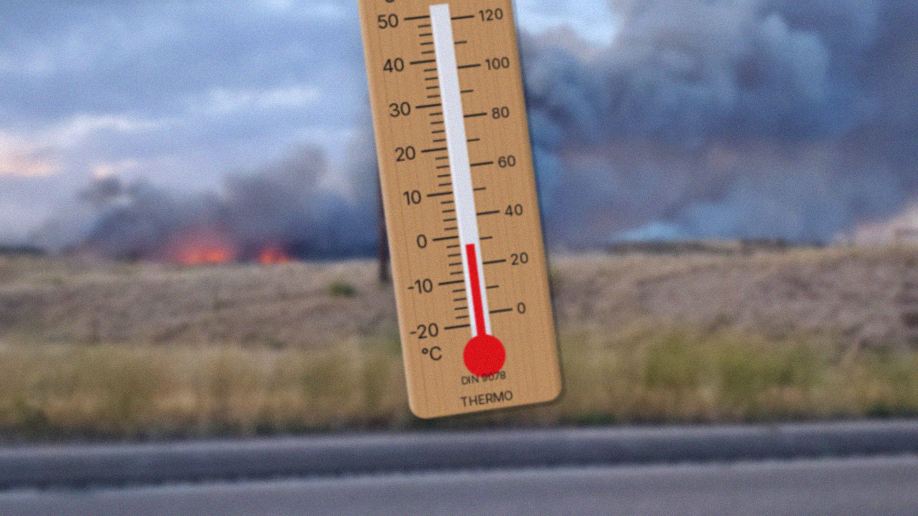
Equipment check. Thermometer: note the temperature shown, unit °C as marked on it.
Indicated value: -2 °C
